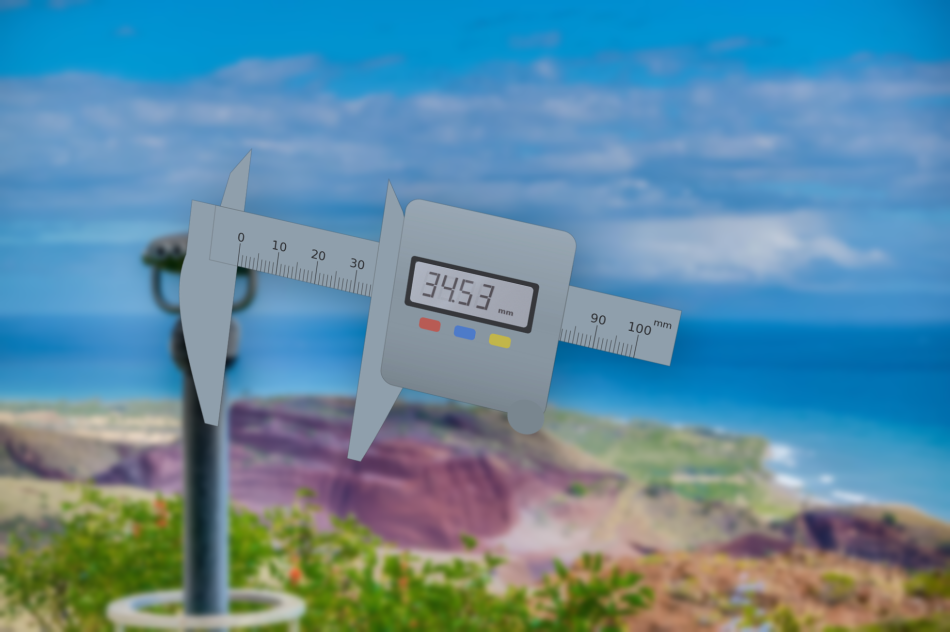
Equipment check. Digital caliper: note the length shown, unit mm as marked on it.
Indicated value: 34.53 mm
